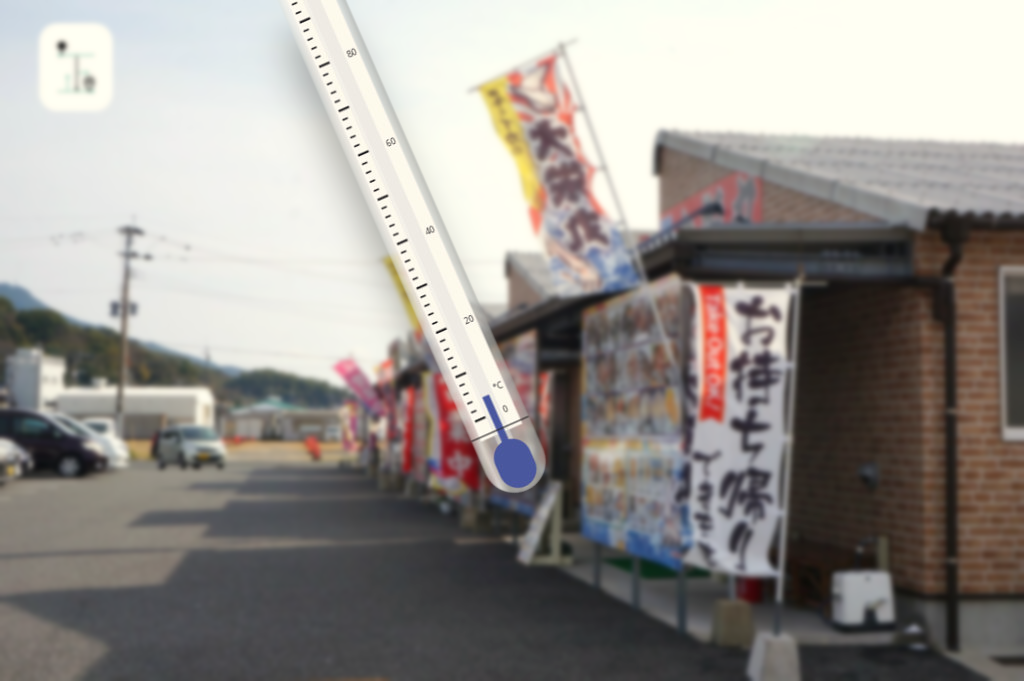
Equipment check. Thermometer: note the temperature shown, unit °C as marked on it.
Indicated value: 4 °C
